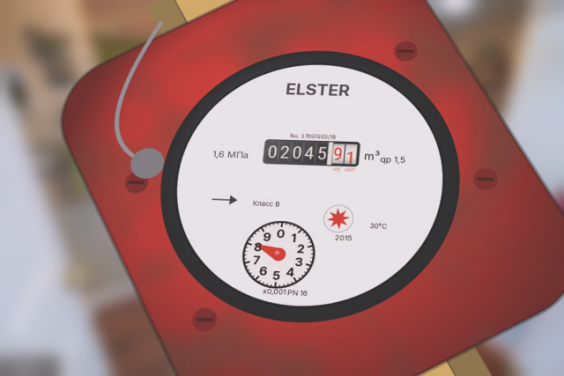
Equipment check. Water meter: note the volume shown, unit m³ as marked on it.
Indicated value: 2045.908 m³
